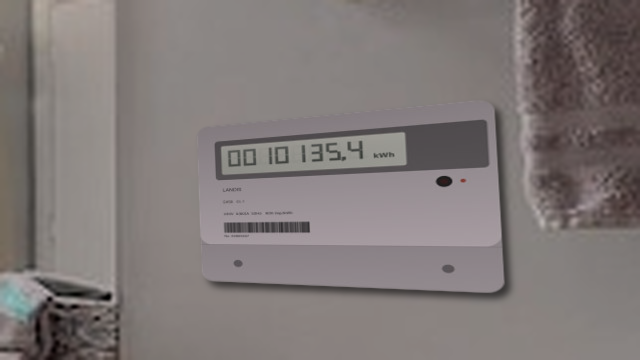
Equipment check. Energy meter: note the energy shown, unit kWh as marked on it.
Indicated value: 10135.4 kWh
